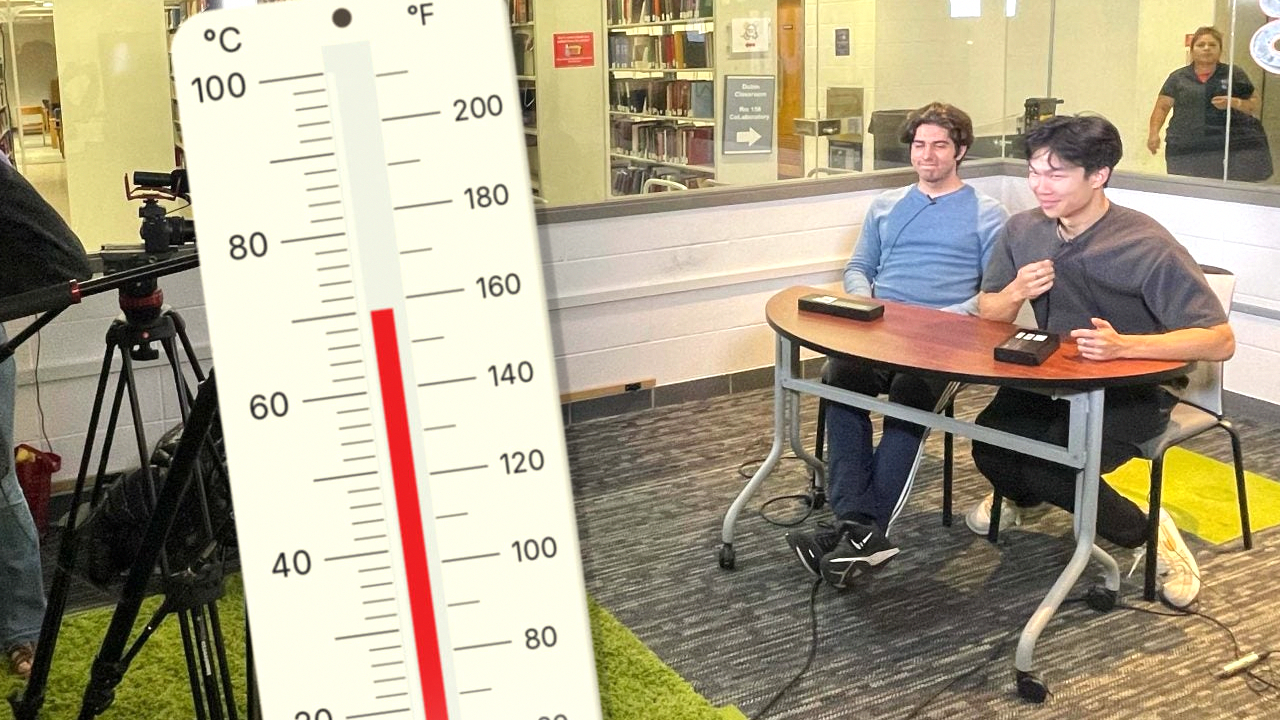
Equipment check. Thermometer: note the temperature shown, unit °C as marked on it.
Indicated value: 70 °C
